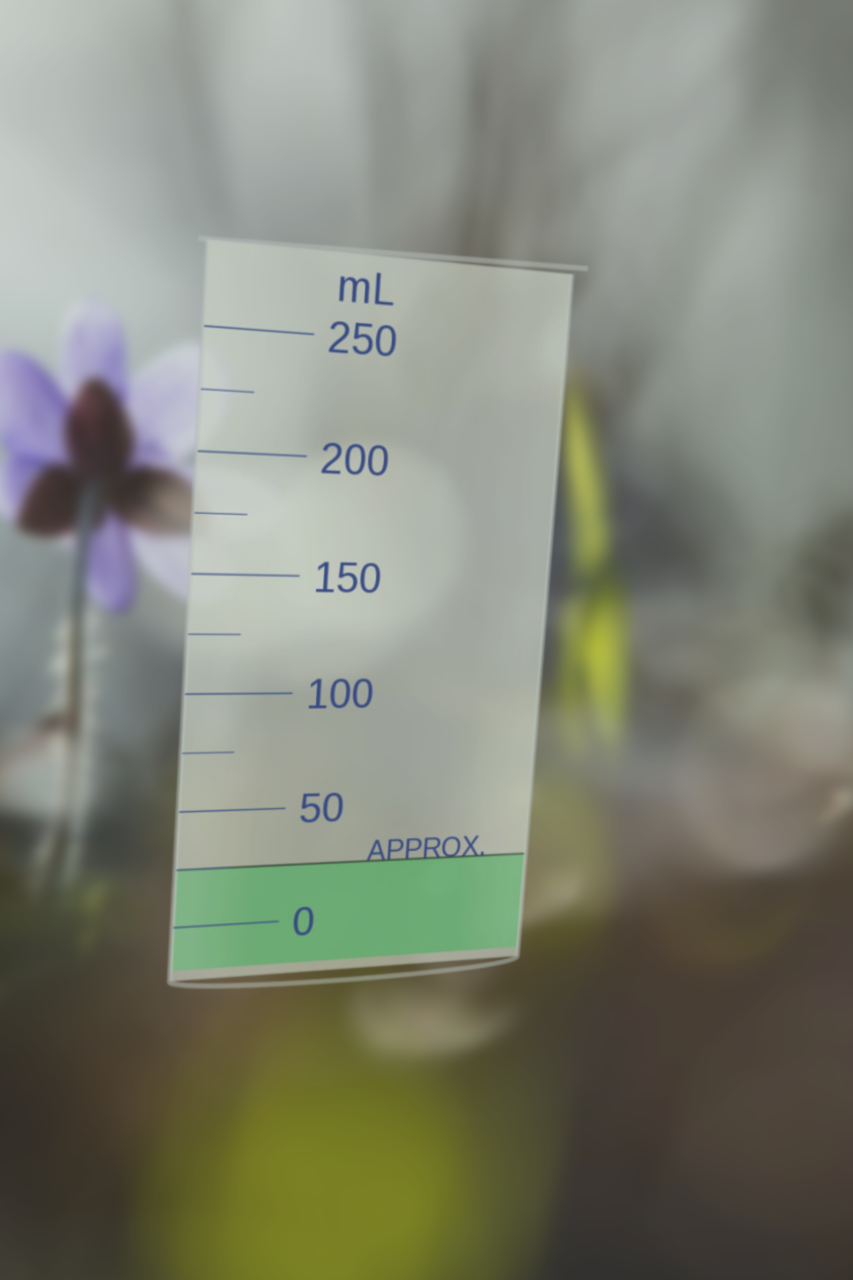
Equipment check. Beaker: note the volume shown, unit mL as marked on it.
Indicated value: 25 mL
